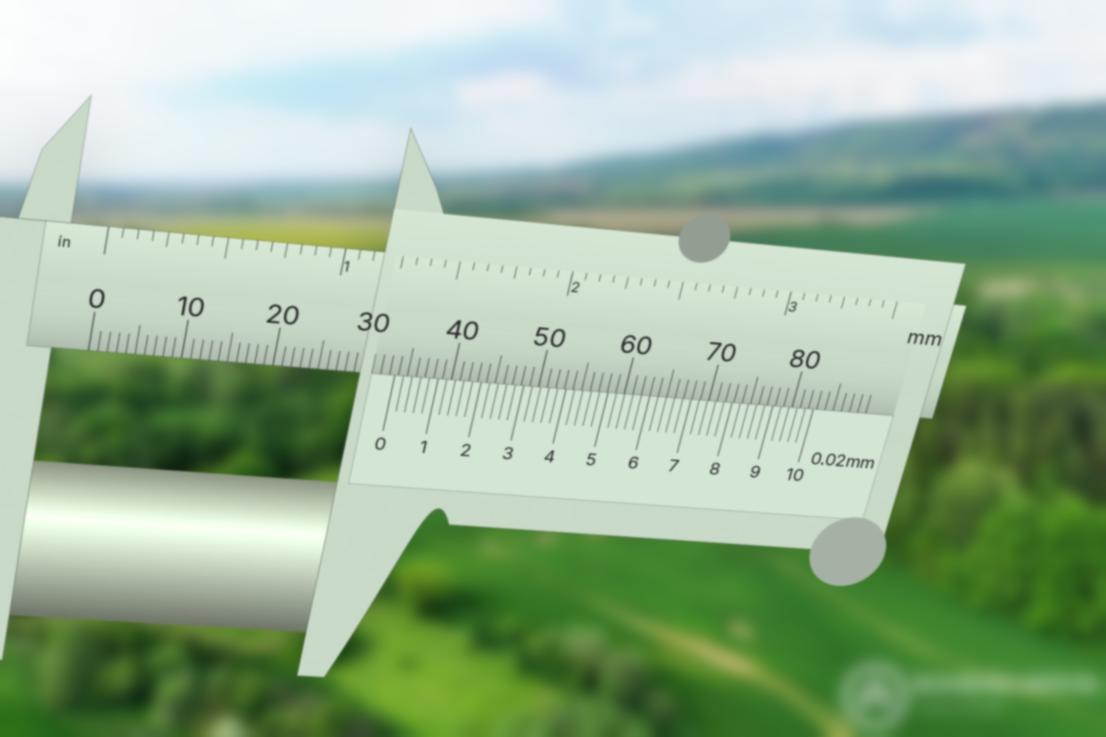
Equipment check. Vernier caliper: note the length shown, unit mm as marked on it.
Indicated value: 33.6 mm
